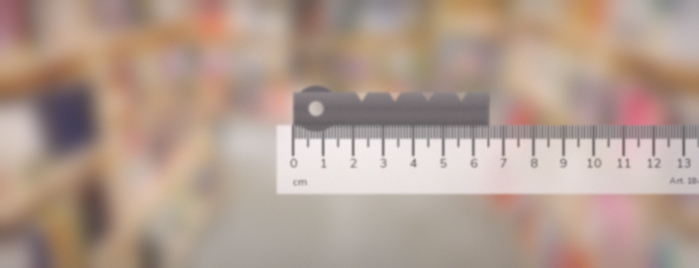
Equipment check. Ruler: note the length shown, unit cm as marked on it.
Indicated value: 6.5 cm
